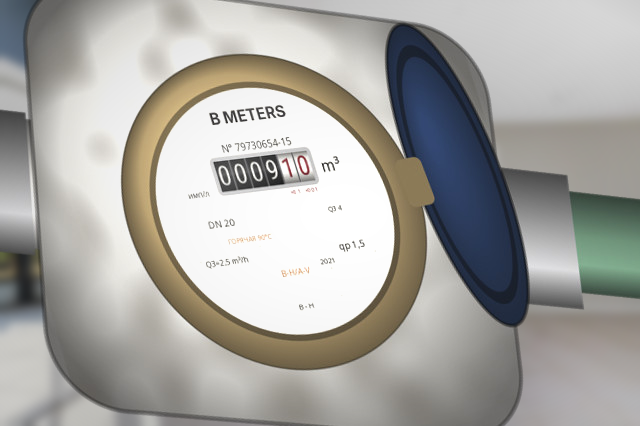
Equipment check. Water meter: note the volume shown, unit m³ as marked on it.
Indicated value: 9.10 m³
